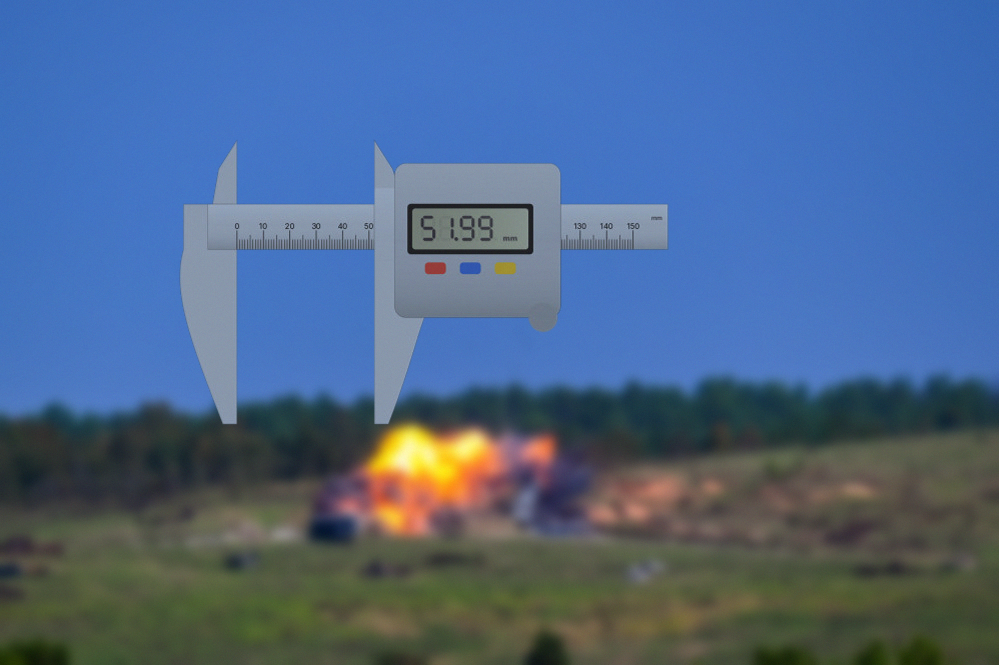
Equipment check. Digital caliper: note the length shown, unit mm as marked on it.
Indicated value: 51.99 mm
